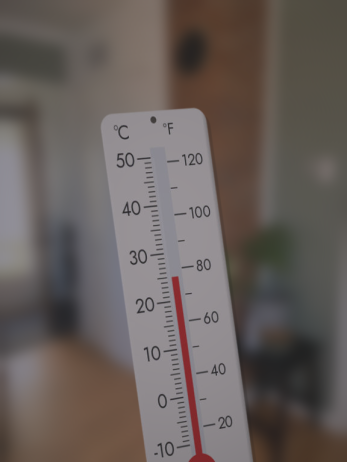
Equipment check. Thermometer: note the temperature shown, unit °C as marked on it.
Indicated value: 25 °C
